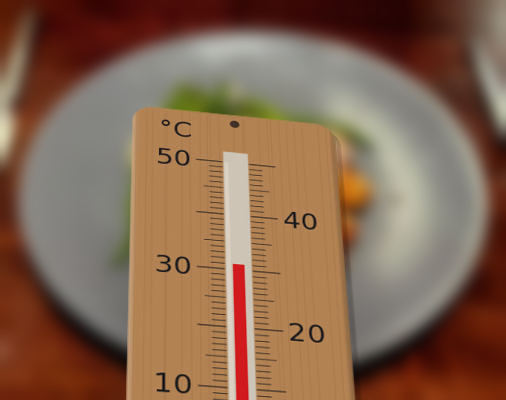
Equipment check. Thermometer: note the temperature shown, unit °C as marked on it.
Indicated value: 31 °C
